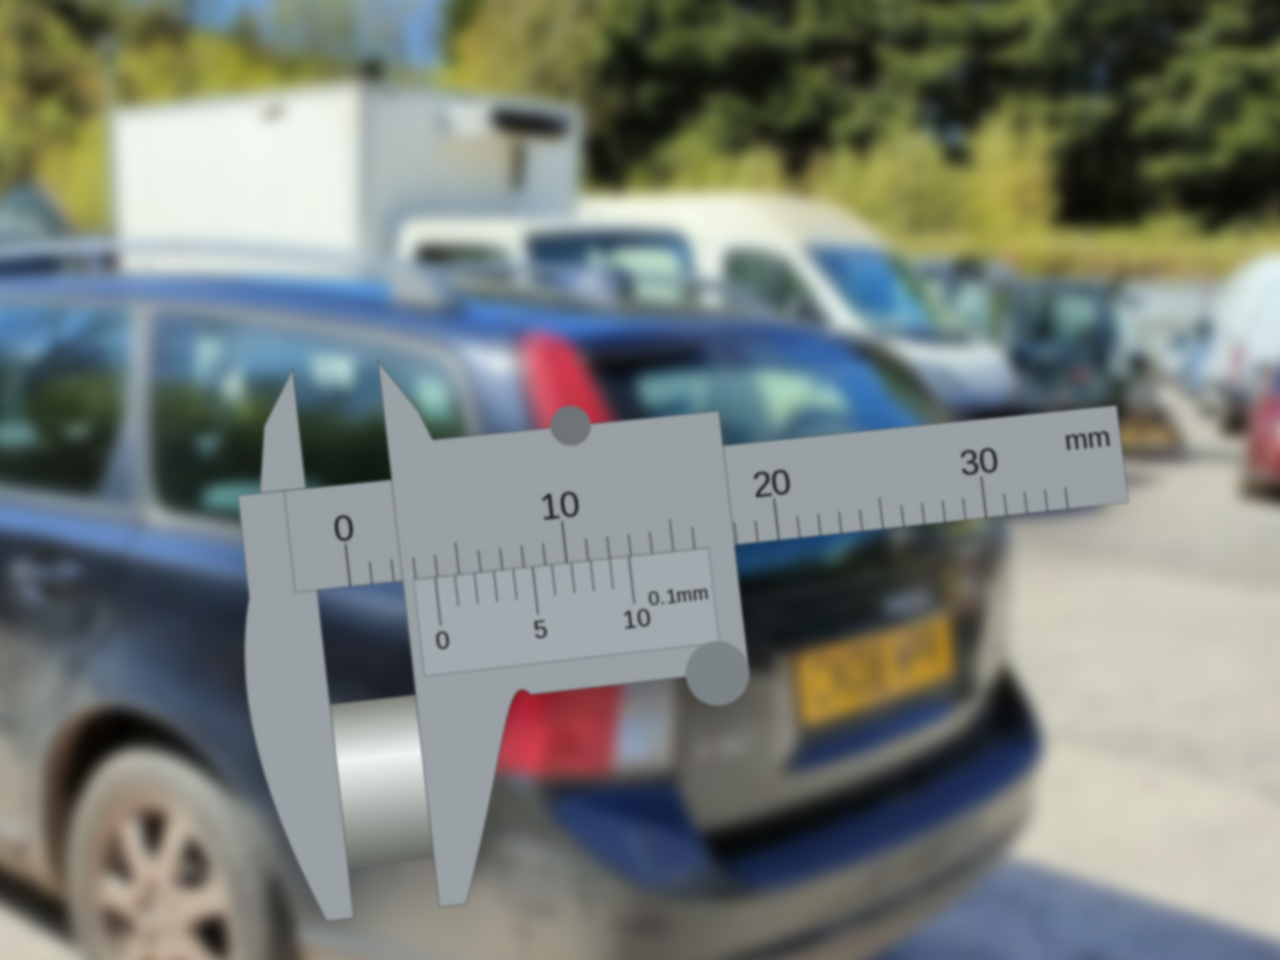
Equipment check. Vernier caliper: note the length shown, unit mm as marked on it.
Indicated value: 3.9 mm
